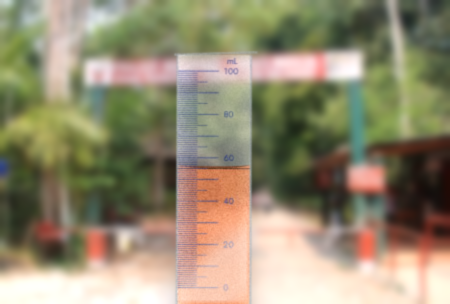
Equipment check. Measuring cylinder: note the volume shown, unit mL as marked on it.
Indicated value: 55 mL
